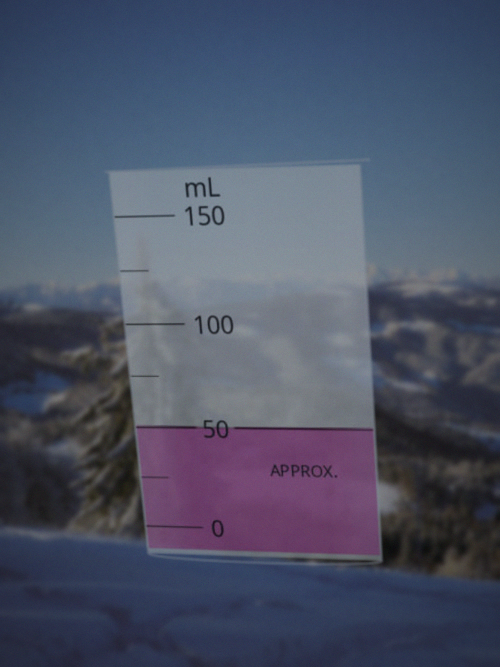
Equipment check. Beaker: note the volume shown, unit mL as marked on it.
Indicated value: 50 mL
